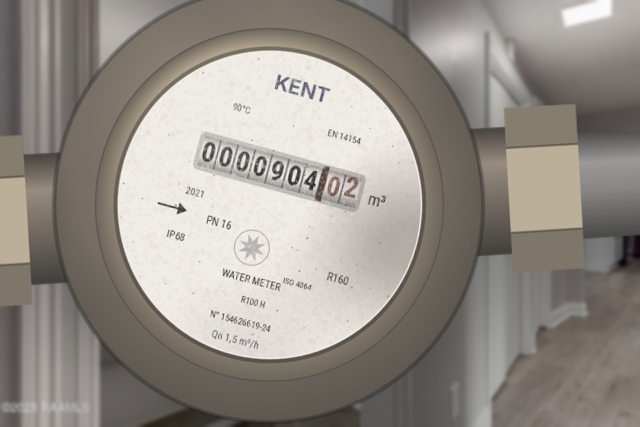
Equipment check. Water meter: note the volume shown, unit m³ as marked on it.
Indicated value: 904.02 m³
